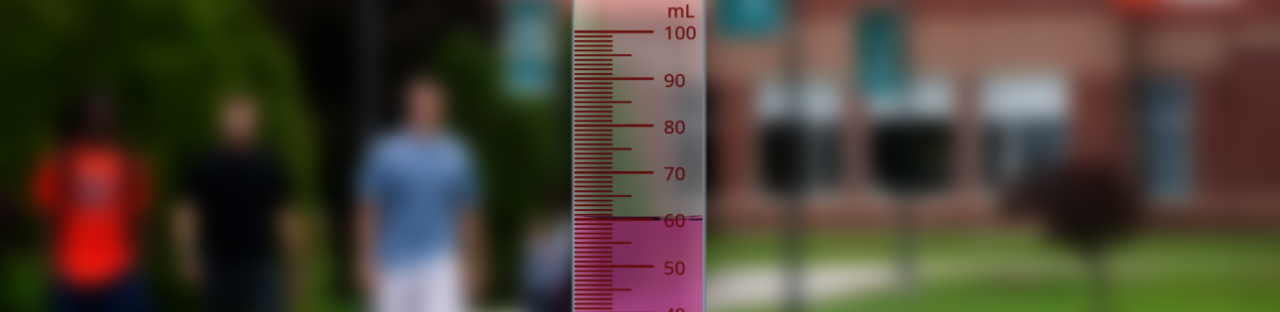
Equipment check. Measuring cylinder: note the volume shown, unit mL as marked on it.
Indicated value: 60 mL
